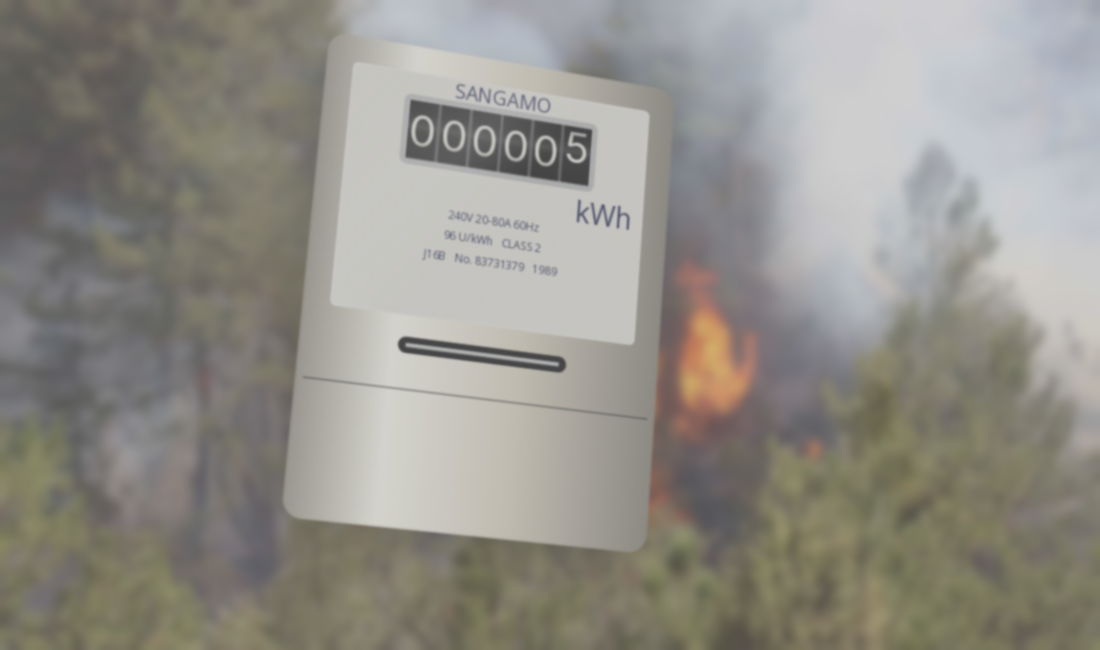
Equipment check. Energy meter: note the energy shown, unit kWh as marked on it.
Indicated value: 5 kWh
